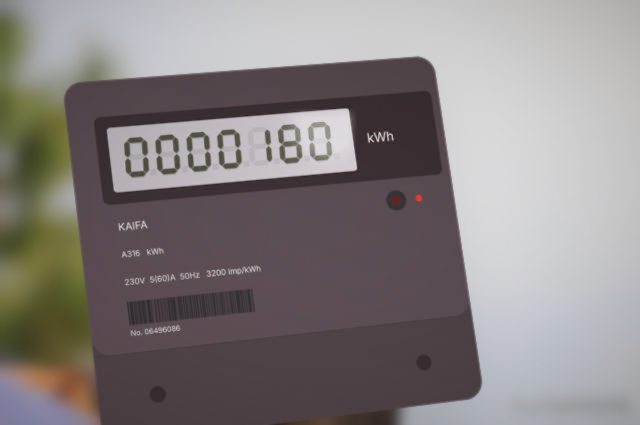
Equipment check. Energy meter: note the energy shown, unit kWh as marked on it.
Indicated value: 180 kWh
